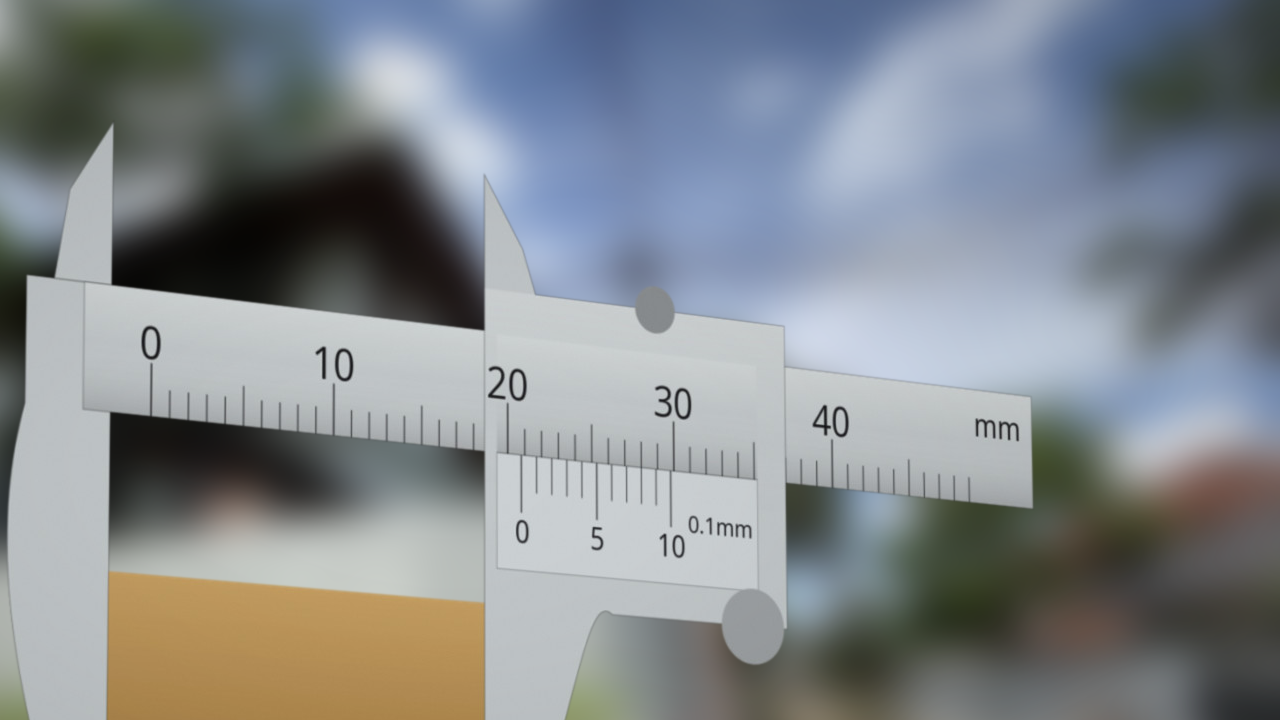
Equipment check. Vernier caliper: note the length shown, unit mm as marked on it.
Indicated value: 20.8 mm
